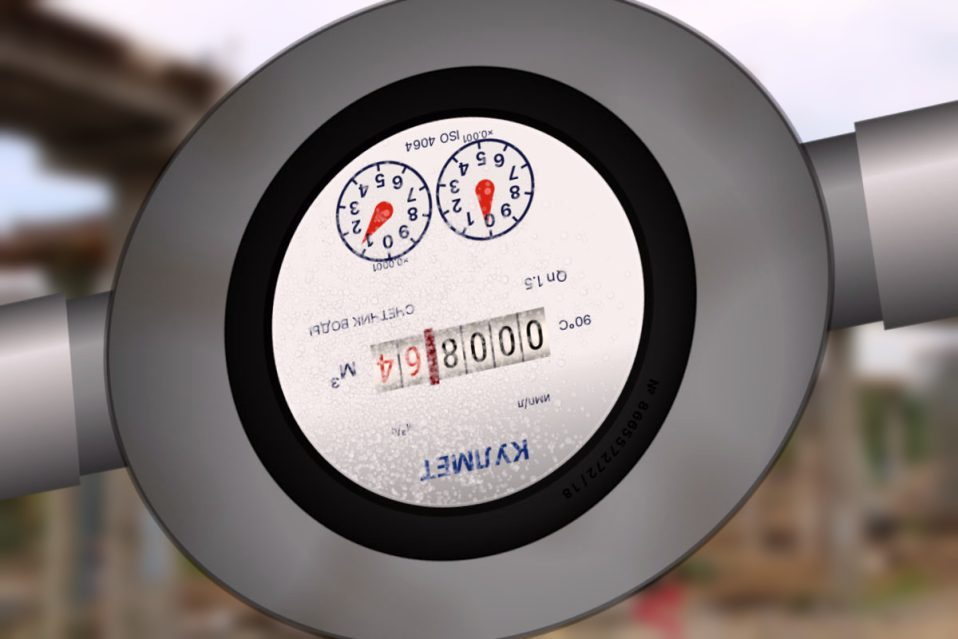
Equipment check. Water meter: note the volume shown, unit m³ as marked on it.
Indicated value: 8.6401 m³
